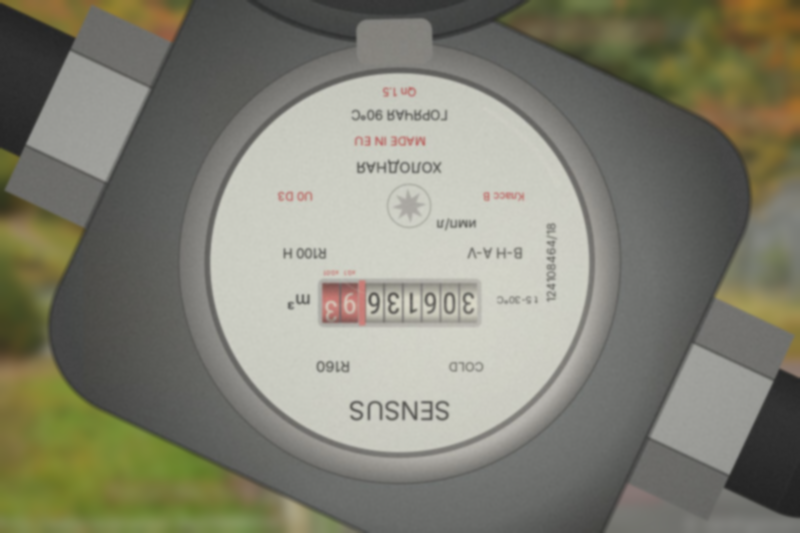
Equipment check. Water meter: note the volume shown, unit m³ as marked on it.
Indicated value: 306136.93 m³
